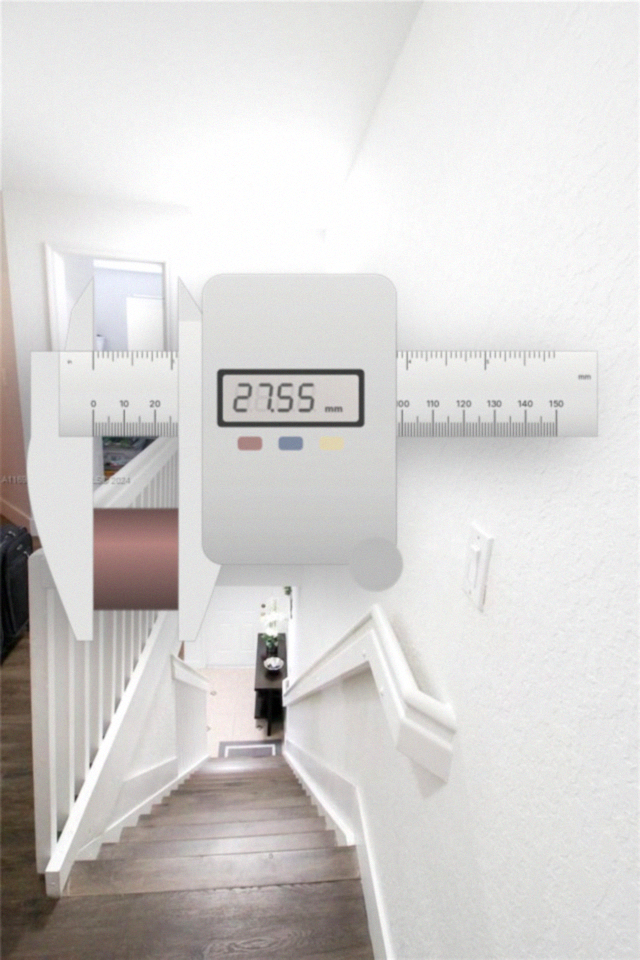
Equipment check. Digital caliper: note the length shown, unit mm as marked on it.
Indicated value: 27.55 mm
